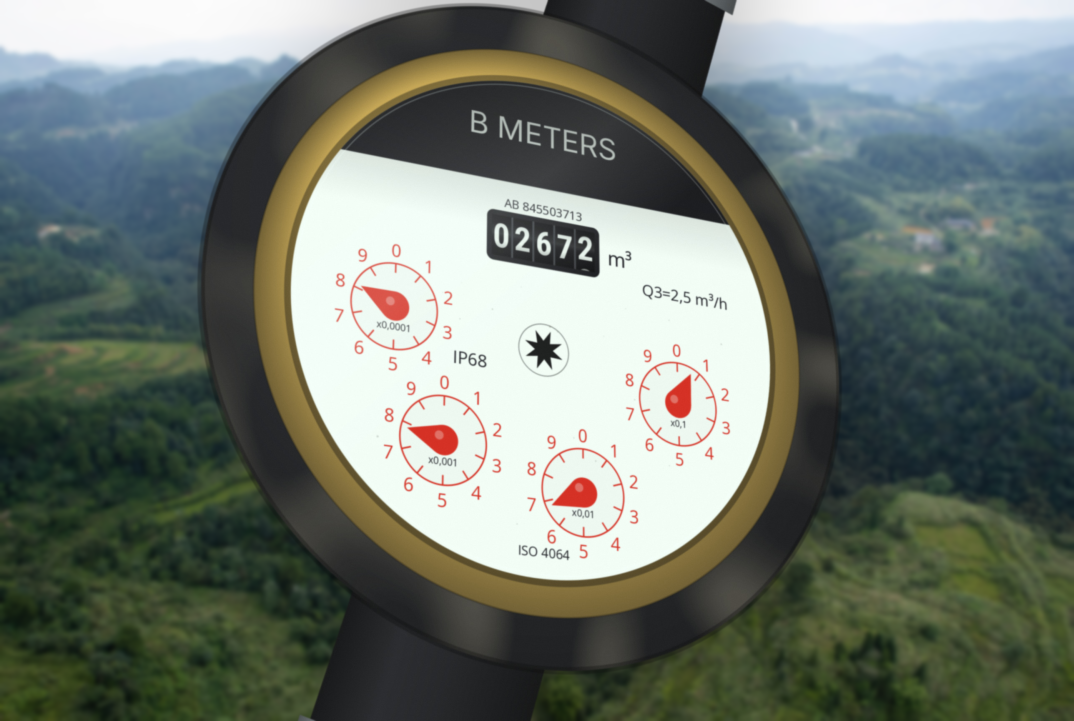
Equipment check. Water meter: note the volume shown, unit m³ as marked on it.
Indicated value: 2672.0678 m³
